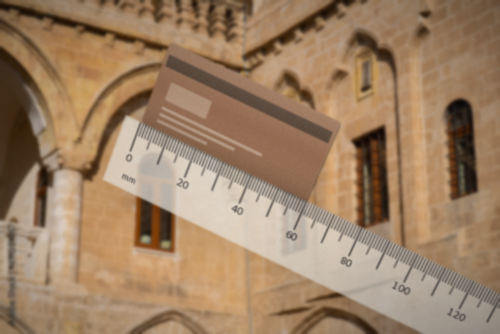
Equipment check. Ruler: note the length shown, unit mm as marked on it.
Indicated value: 60 mm
